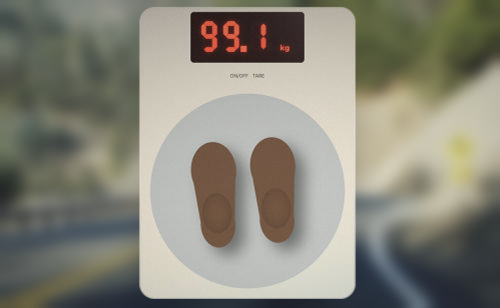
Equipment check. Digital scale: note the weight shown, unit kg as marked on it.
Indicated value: 99.1 kg
